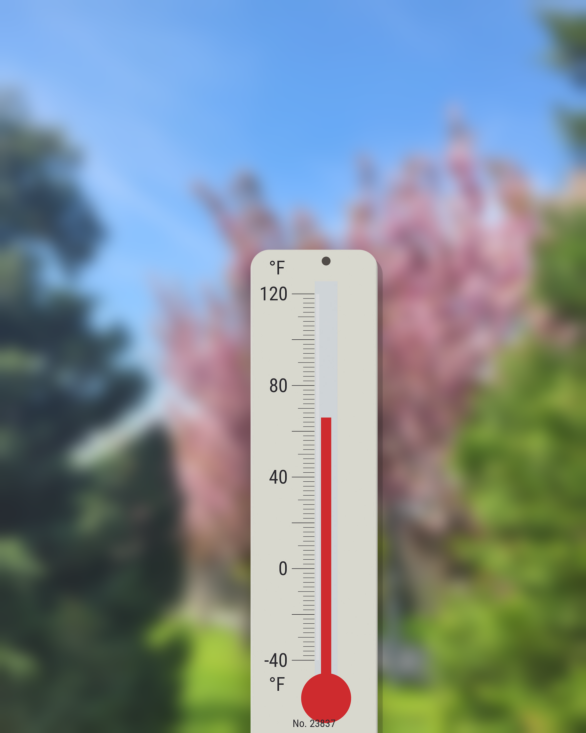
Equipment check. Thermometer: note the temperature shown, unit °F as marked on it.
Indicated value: 66 °F
